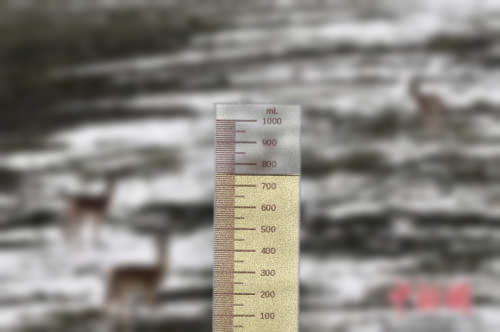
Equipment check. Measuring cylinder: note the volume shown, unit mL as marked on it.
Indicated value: 750 mL
